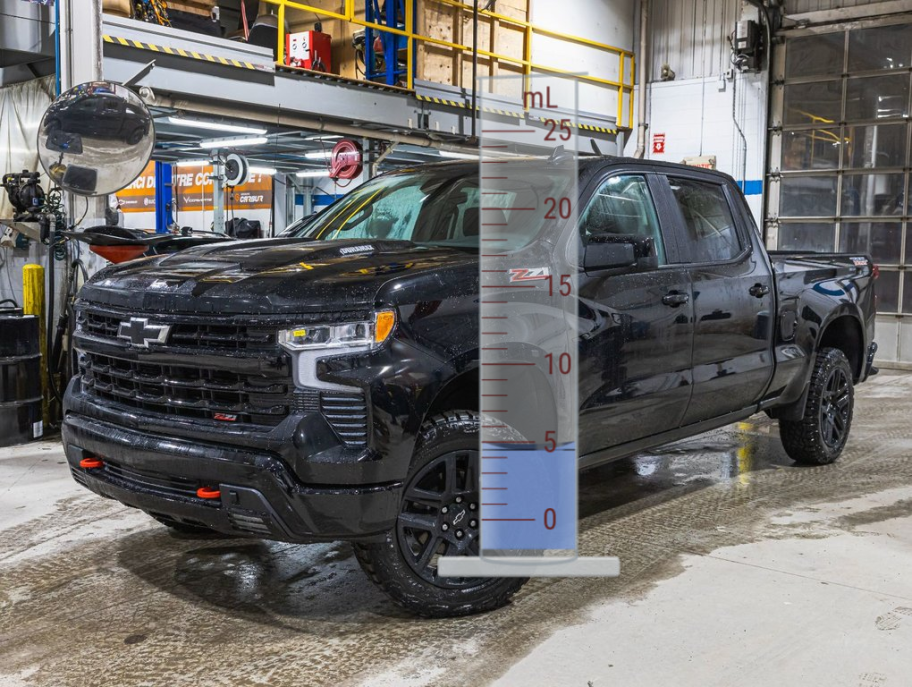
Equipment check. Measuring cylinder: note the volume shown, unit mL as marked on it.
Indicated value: 4.5 mL
